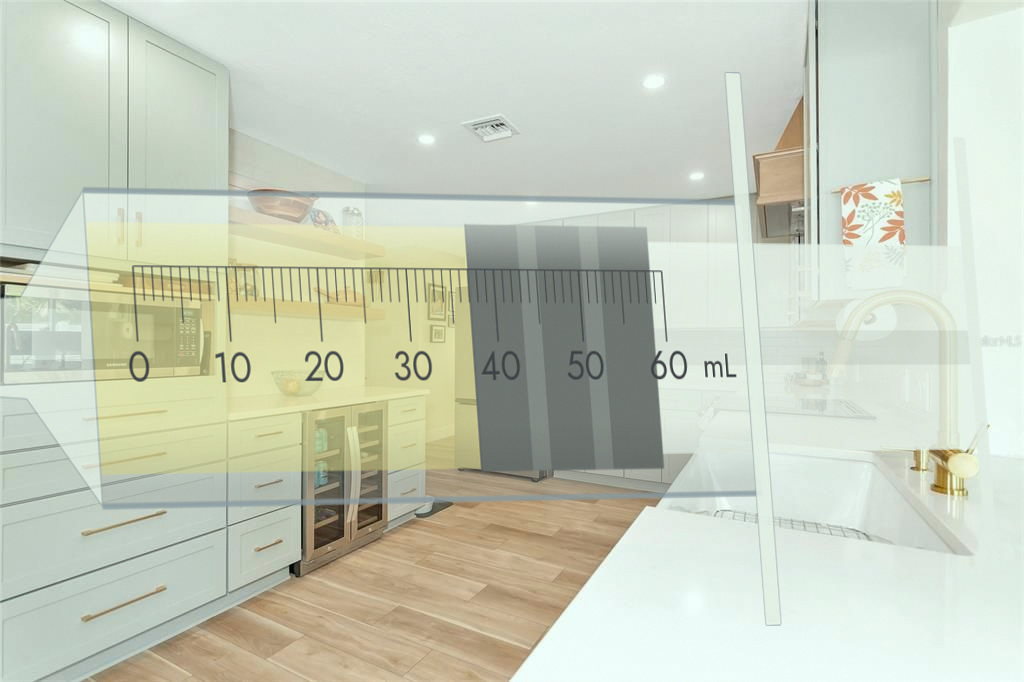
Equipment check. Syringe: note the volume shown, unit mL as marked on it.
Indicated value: 37 mL
